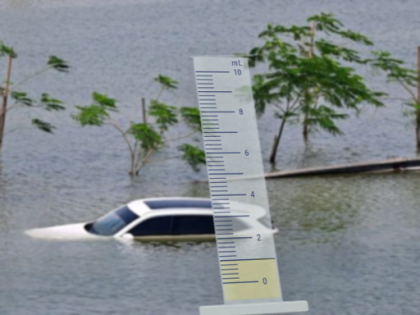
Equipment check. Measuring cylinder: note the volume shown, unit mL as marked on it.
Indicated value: 1 mL
